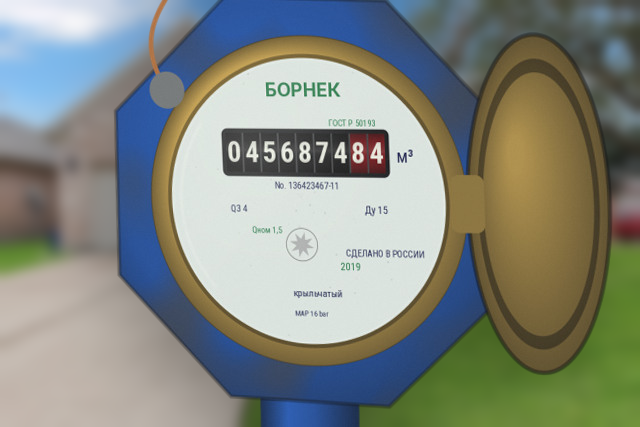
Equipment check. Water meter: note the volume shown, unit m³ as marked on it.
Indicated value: 456874.84 m³
